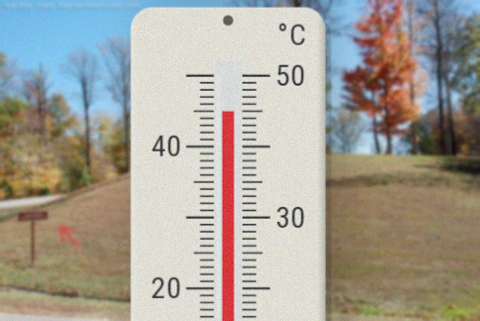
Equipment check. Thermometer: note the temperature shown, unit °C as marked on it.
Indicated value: 45 °C
